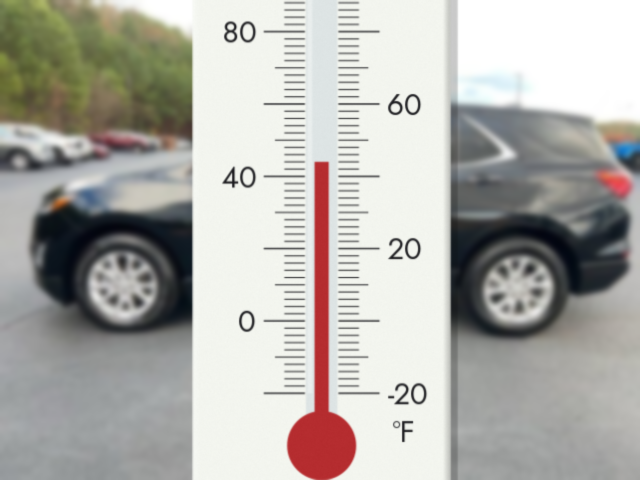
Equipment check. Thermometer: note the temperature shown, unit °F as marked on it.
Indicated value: 44 °F
